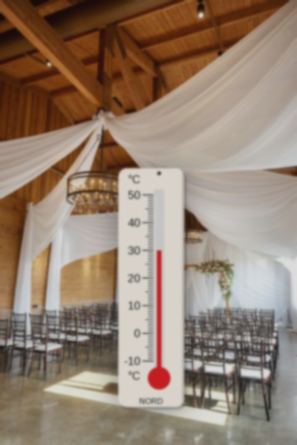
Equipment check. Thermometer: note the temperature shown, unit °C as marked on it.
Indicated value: 30 °C
